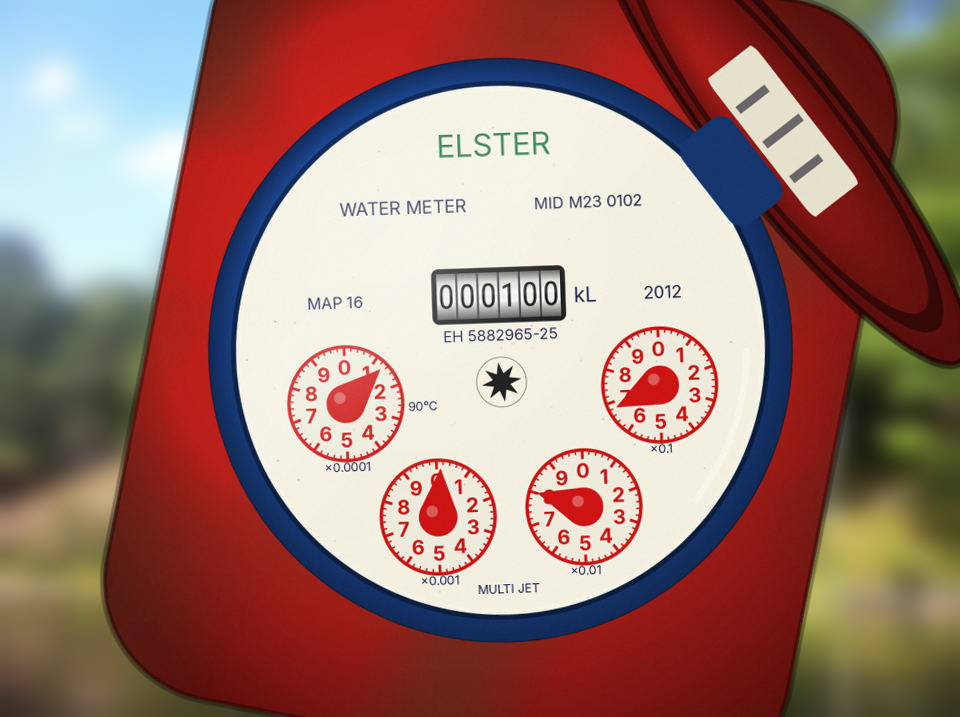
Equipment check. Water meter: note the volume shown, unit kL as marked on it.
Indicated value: 100.6801 kL
